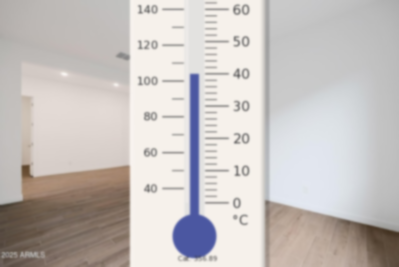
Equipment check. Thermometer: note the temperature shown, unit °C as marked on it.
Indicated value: 40 °C
